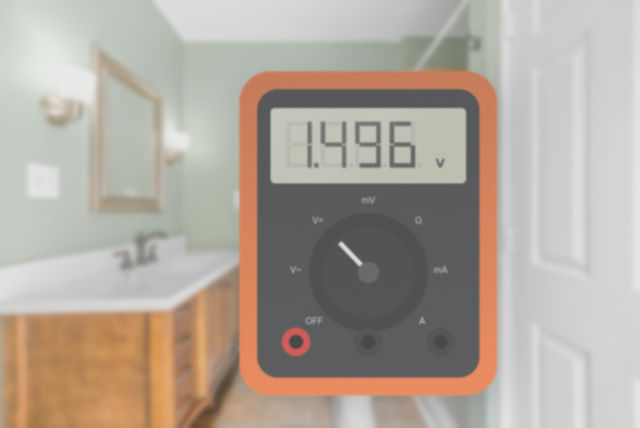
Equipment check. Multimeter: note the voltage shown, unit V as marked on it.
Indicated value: 1.496 V
